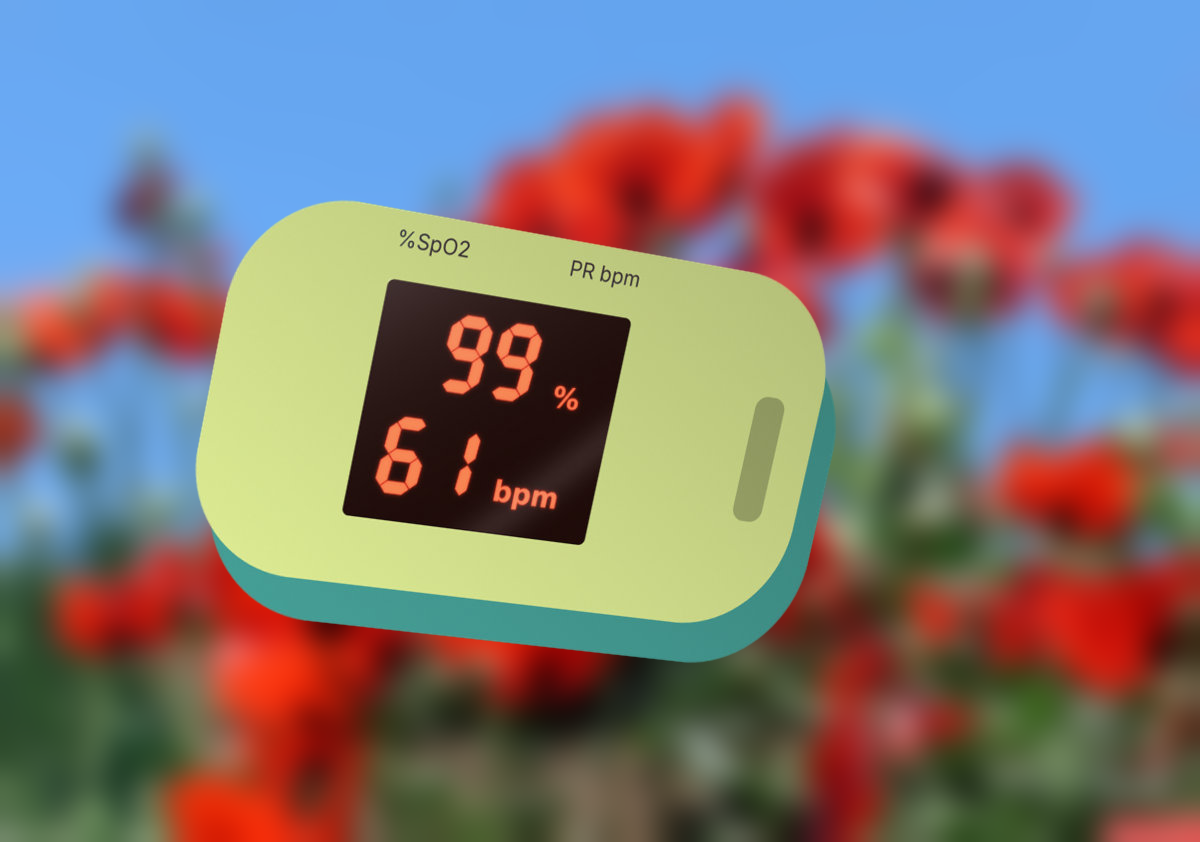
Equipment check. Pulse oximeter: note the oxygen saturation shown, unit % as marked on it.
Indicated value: 99 %
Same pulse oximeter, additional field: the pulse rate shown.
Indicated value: 61 bpm
